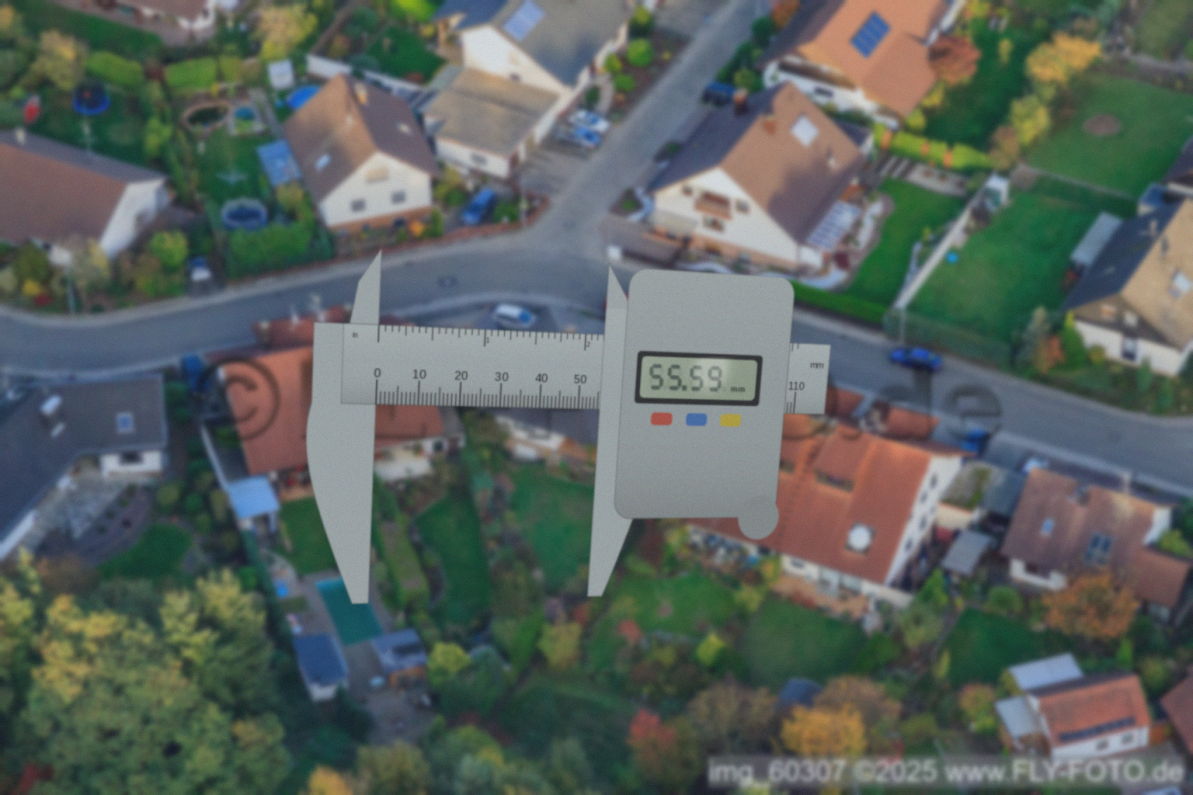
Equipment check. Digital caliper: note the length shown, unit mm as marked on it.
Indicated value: 55.59 mm
